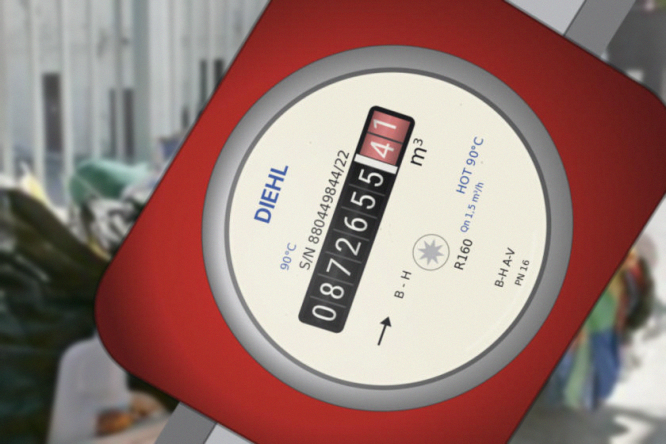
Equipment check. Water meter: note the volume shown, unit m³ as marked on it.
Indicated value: 872655.41 m³
